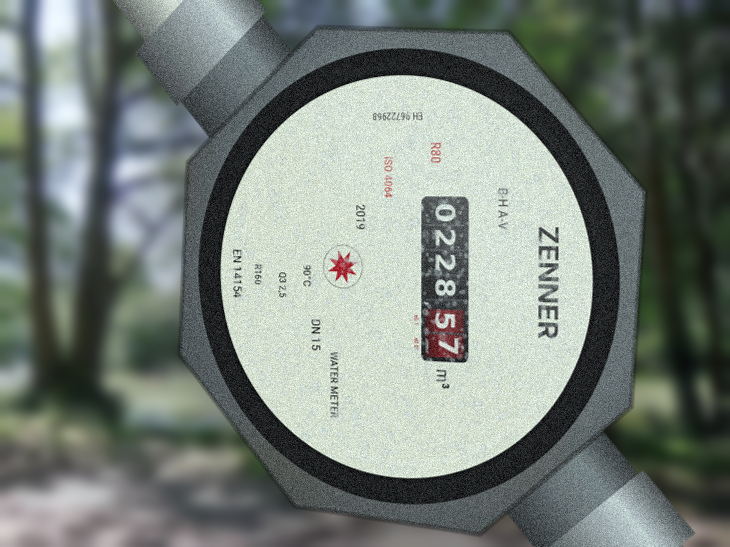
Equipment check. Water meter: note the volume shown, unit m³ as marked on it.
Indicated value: 228.57 m³
